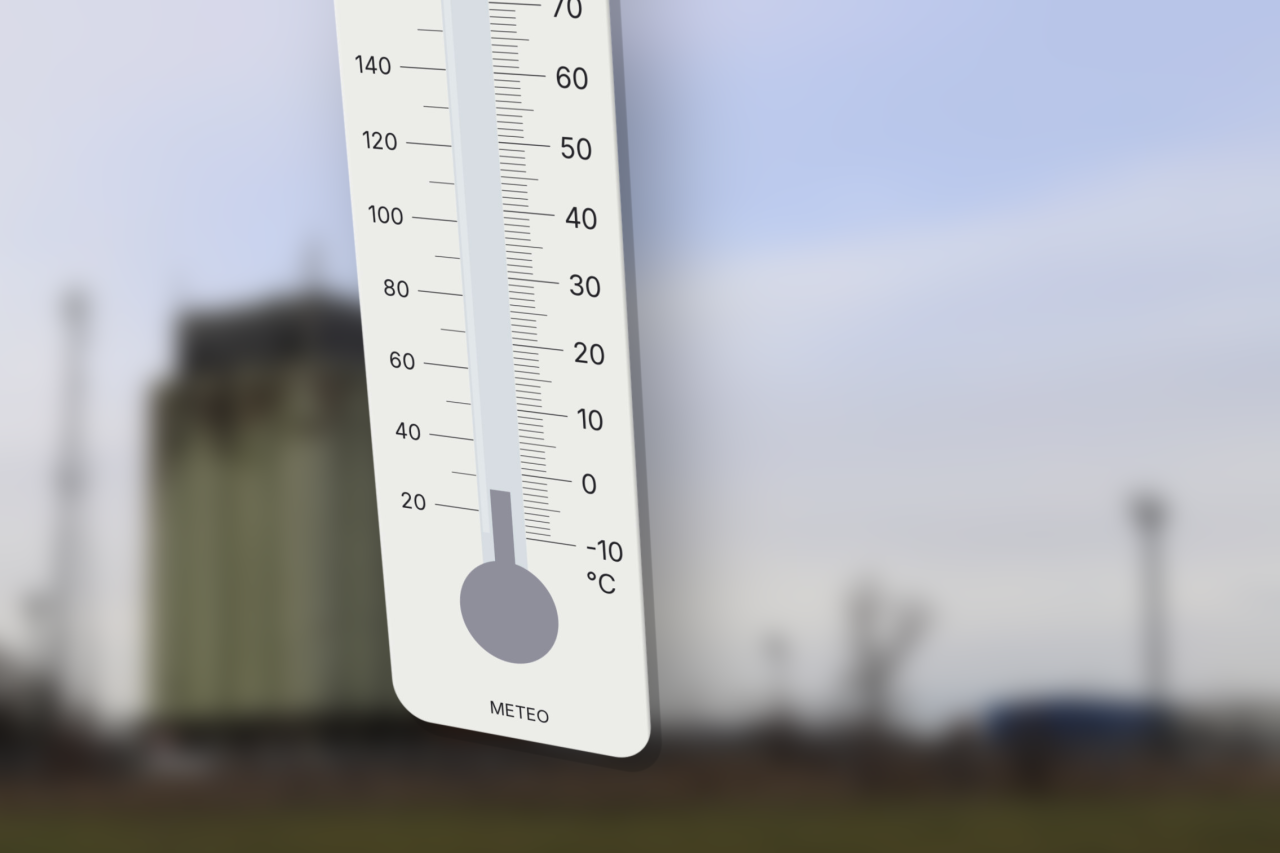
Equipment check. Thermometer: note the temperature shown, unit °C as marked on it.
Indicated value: -3 °C
